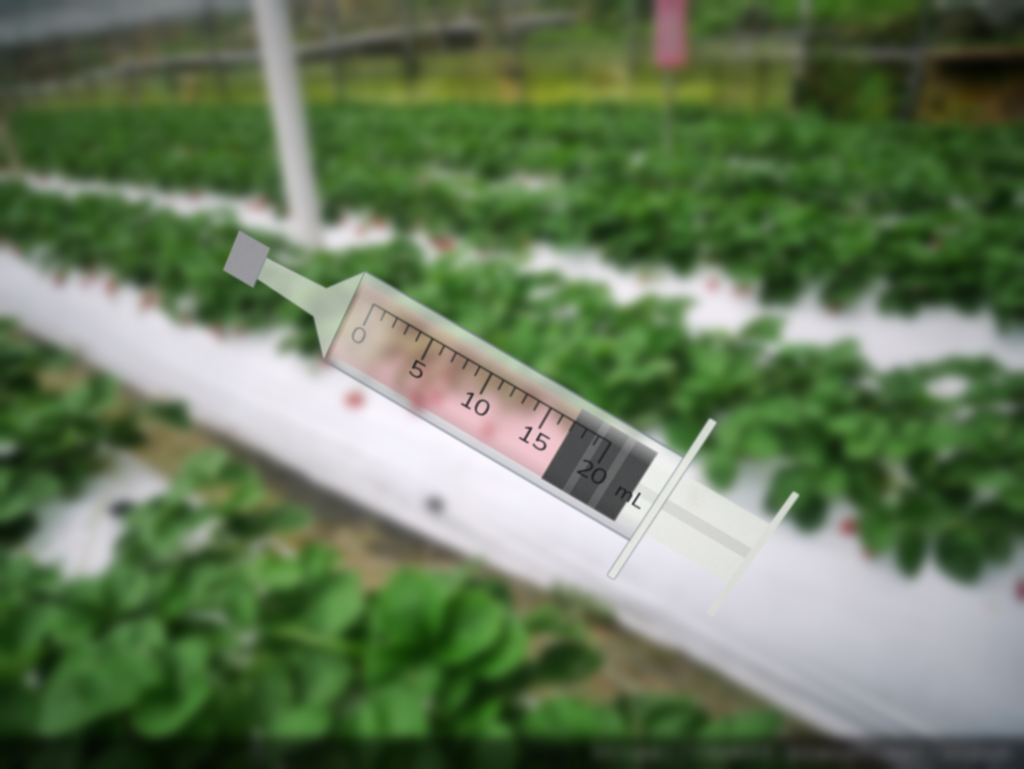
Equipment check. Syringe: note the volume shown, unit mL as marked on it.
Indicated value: 17 mL
